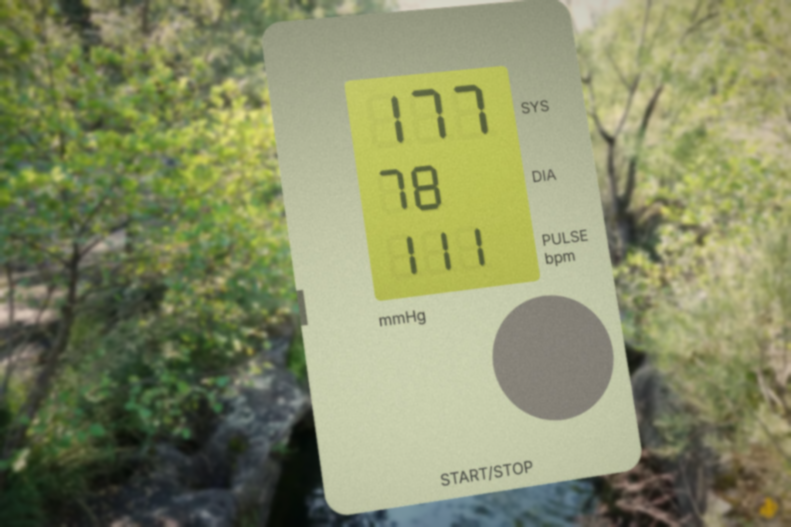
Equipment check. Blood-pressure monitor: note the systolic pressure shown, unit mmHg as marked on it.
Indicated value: 177 mmHg
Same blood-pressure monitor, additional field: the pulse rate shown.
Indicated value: 111 bpm
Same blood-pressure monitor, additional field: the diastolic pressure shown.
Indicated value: 78 mmHg
